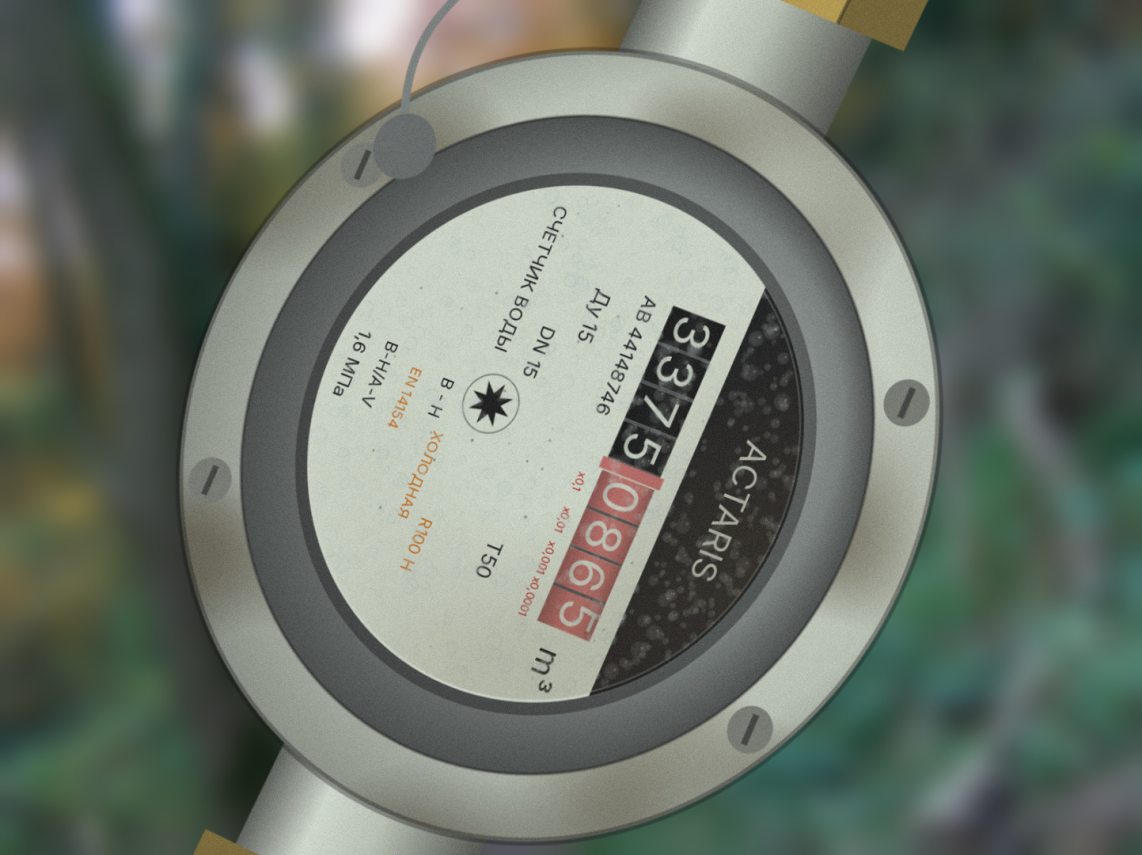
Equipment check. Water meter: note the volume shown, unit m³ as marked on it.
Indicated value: 3375.0865 m³
